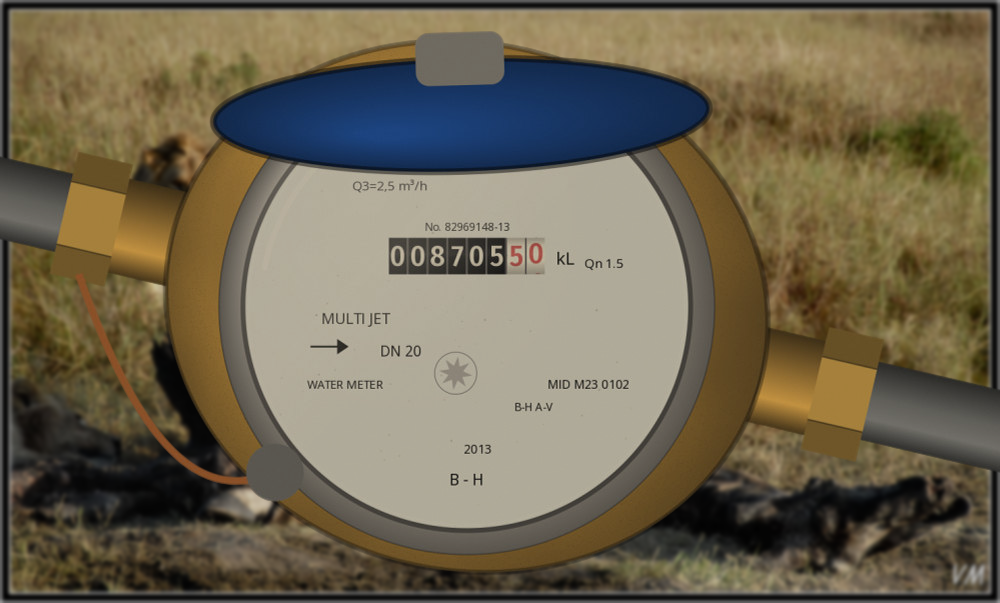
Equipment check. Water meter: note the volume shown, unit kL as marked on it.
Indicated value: 8705.50 kL
